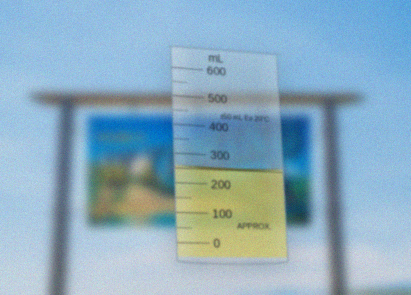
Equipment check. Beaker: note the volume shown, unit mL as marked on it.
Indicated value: 250 mL
